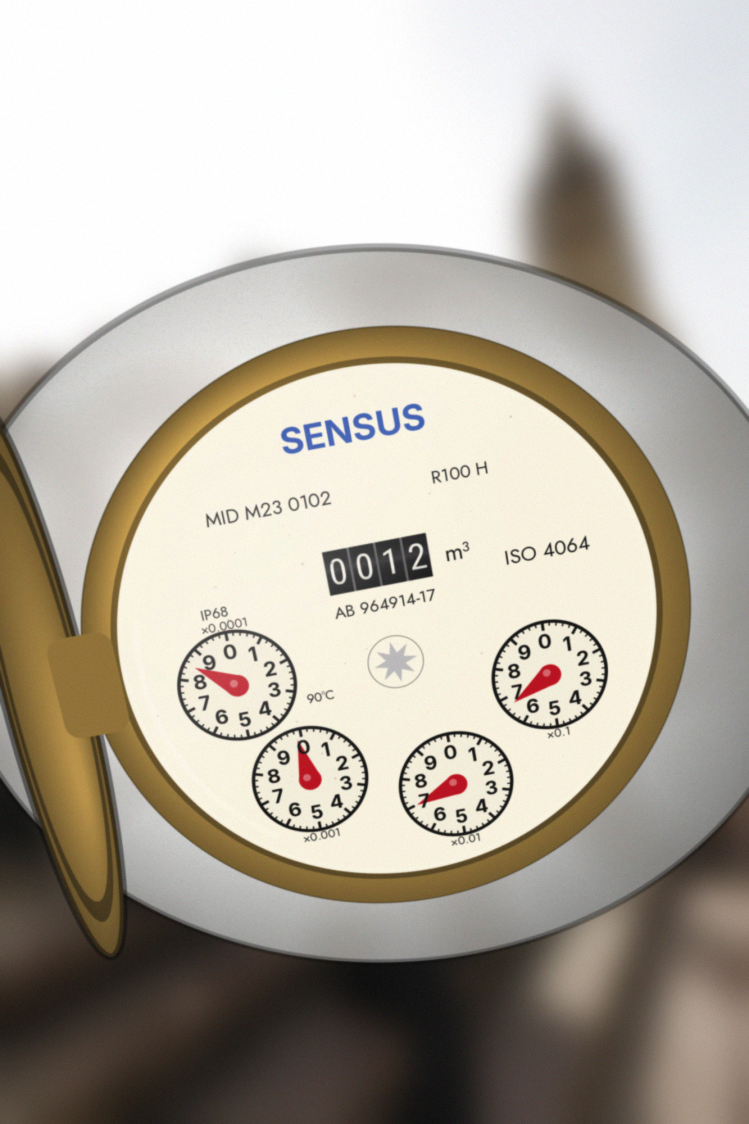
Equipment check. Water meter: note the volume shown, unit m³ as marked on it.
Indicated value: 12.6698 m³
